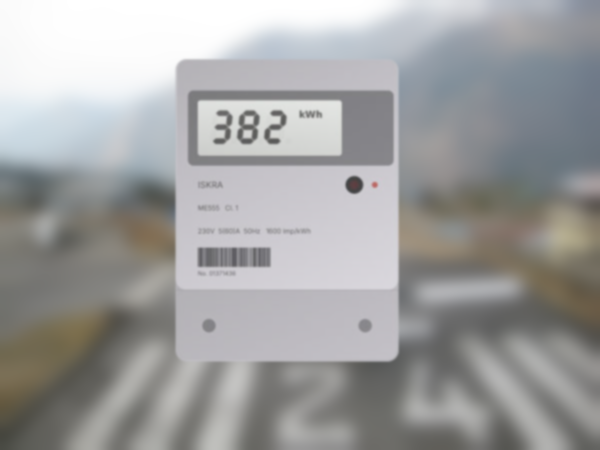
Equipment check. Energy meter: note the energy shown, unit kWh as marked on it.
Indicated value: 382 kWh
